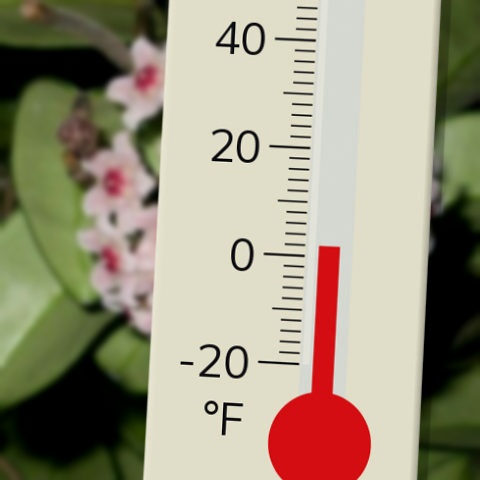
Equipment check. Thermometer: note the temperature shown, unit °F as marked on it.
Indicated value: 2 °F
